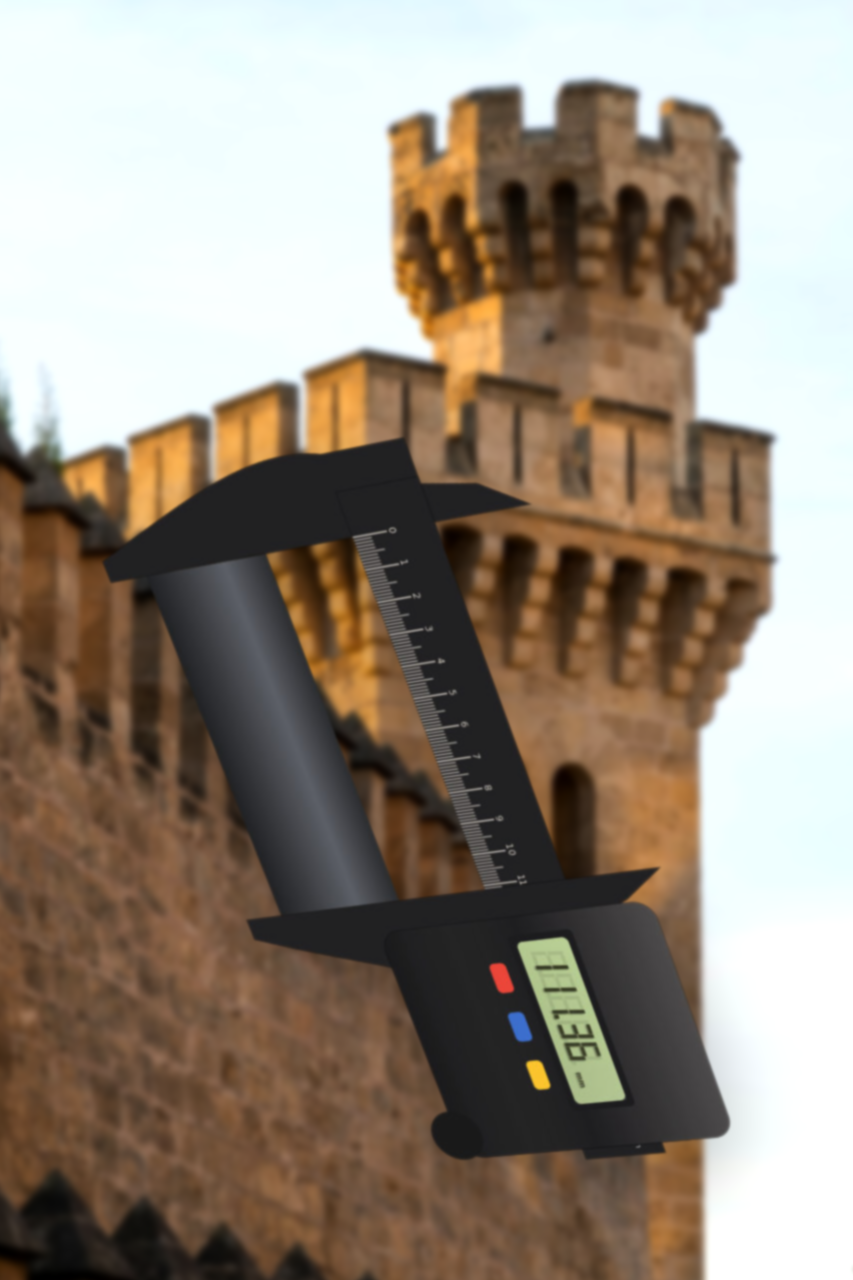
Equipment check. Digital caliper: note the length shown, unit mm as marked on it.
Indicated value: 111.36 mm
